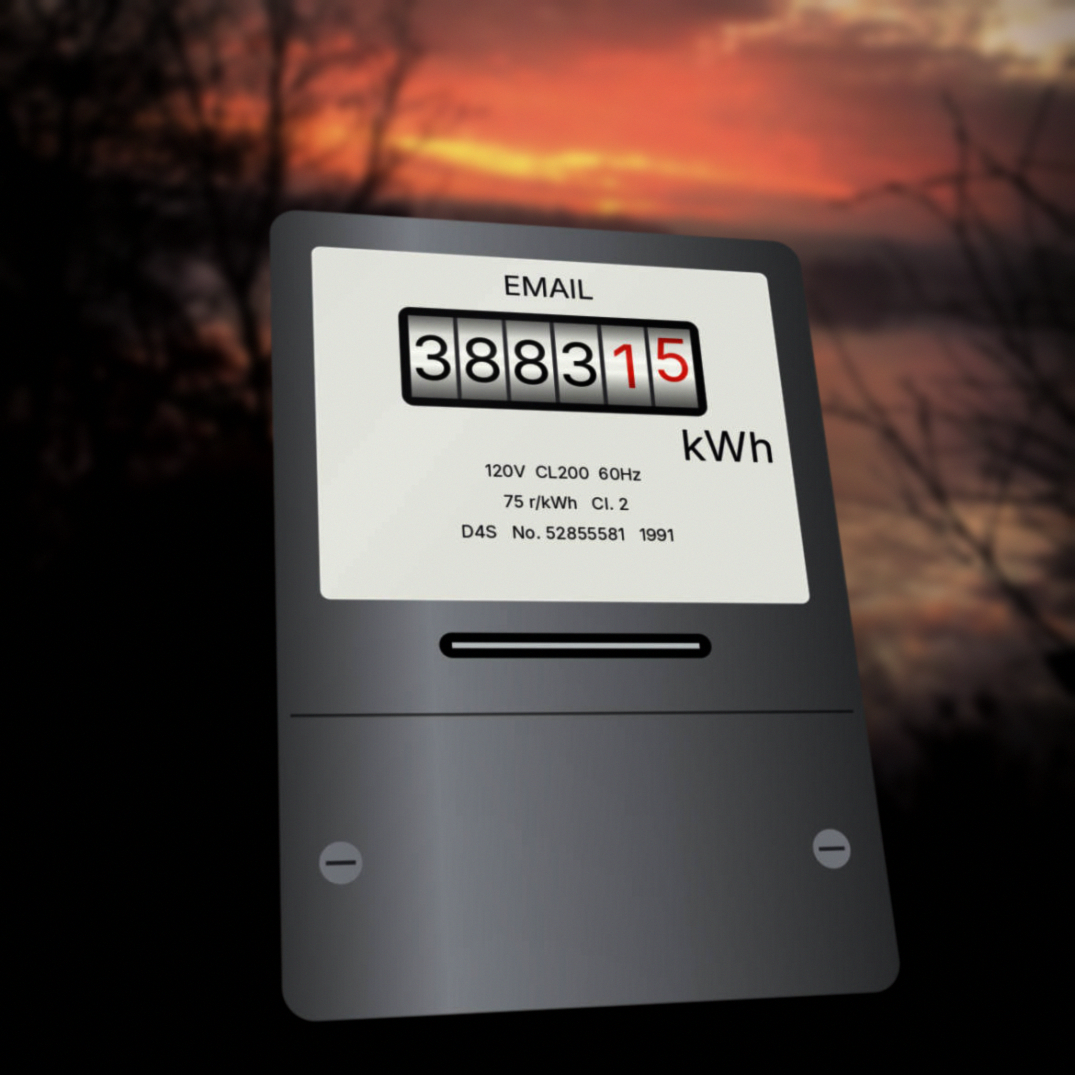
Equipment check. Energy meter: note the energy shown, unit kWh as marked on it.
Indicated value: 3883.15 kWh
